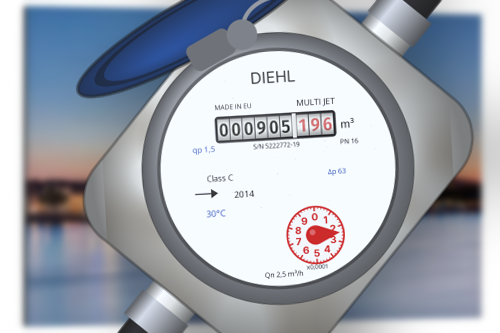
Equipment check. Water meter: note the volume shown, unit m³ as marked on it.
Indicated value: 905.1962 m³
